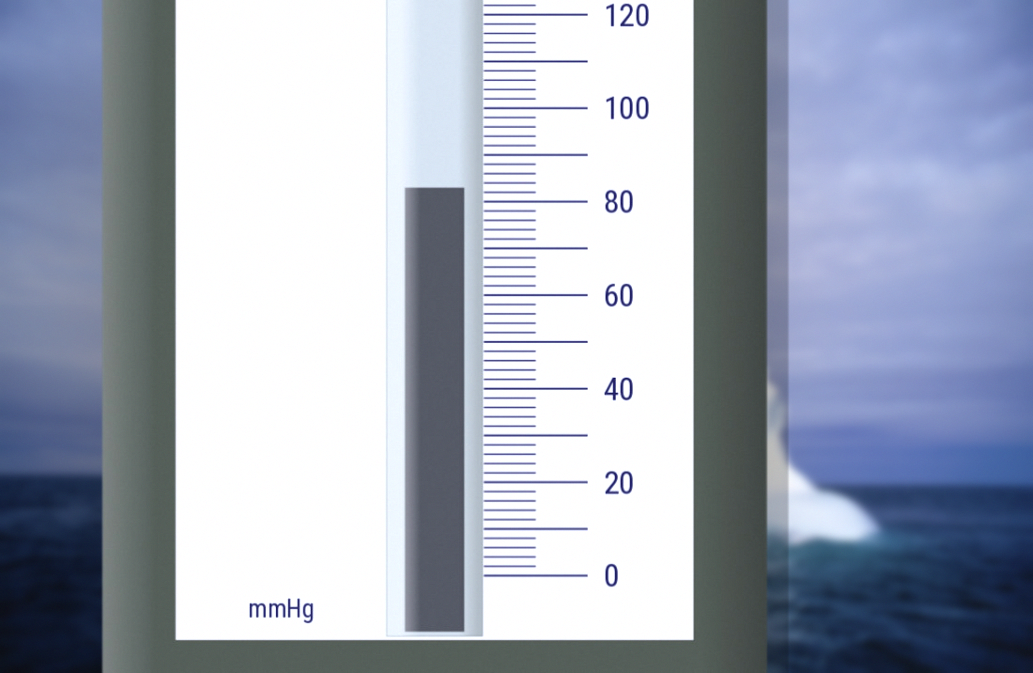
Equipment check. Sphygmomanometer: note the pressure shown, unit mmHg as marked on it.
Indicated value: 83 mmHg
